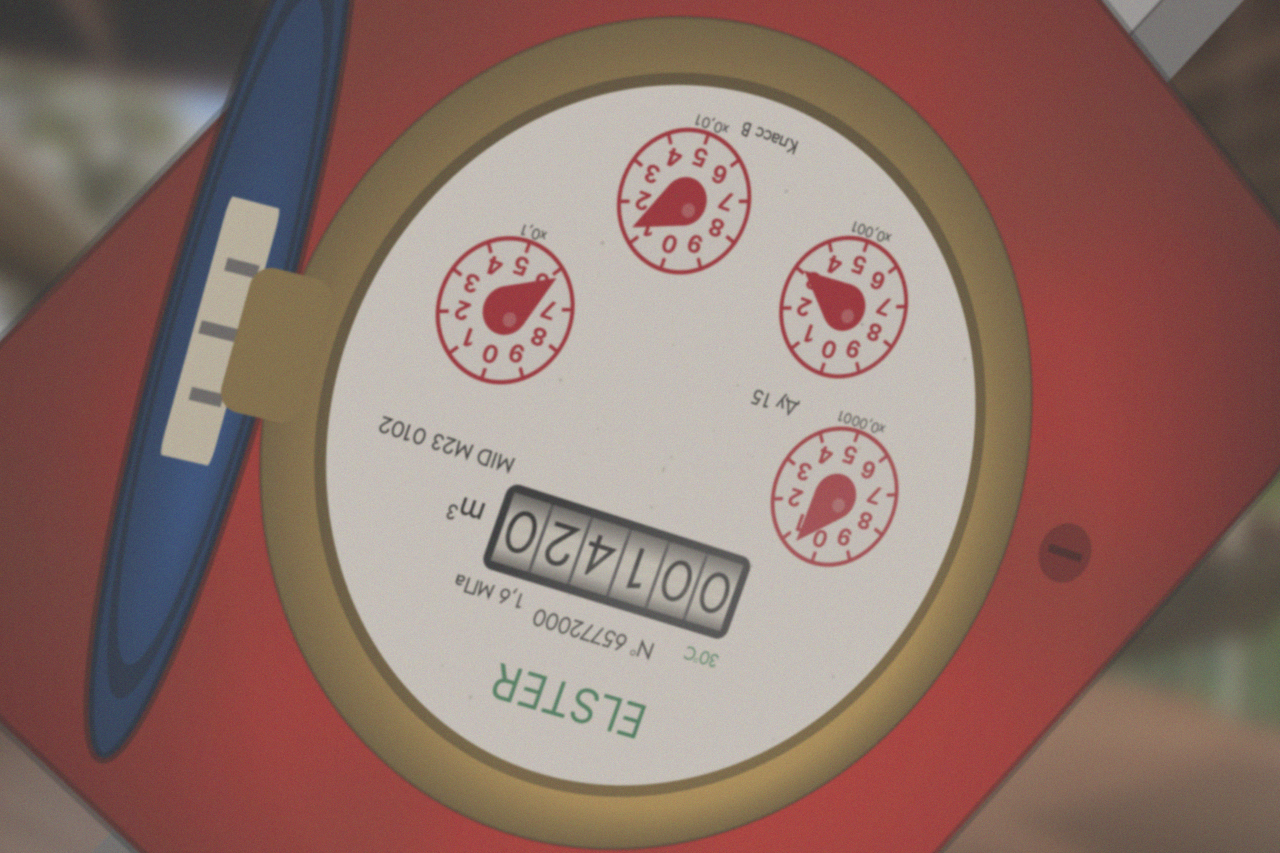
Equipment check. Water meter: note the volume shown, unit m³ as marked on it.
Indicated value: 1420.6130 m³
